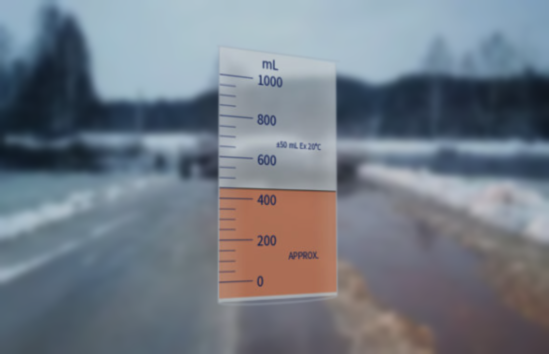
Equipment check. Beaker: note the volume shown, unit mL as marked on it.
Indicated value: 450 mL
